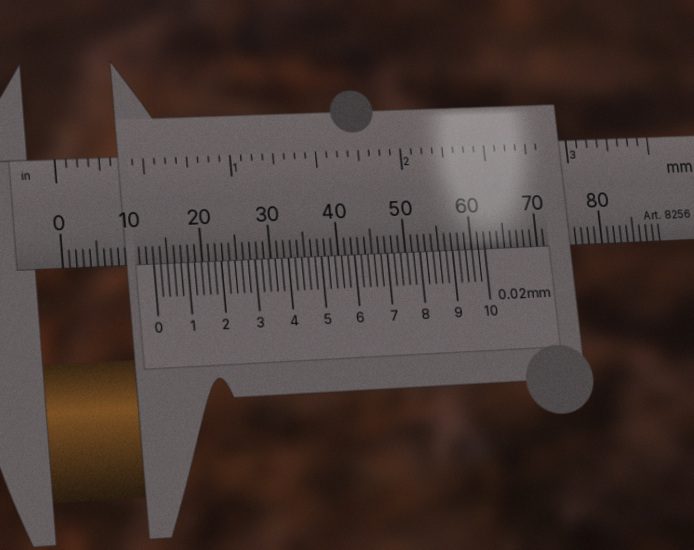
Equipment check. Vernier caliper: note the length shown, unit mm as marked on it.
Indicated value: 13.0 mm
